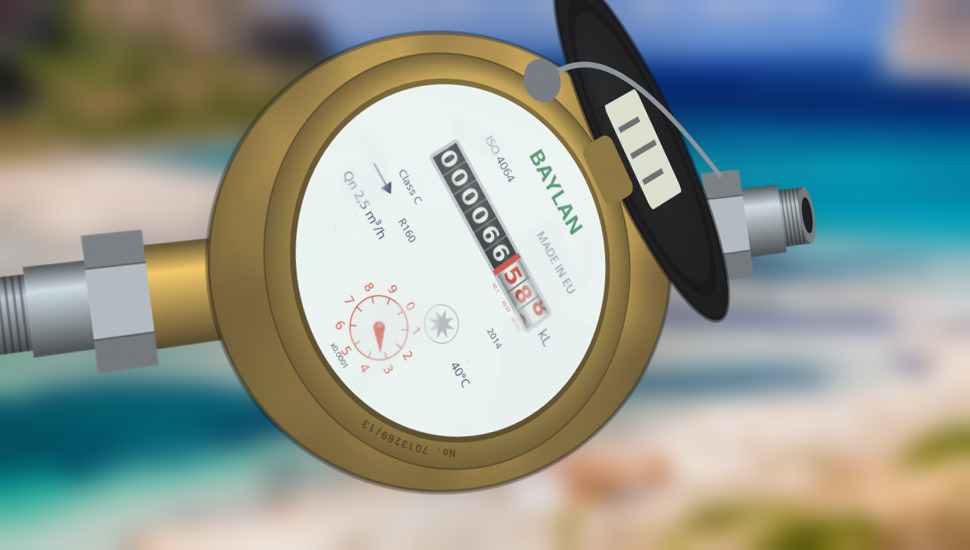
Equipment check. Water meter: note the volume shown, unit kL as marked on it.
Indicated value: 66.5883 kL
